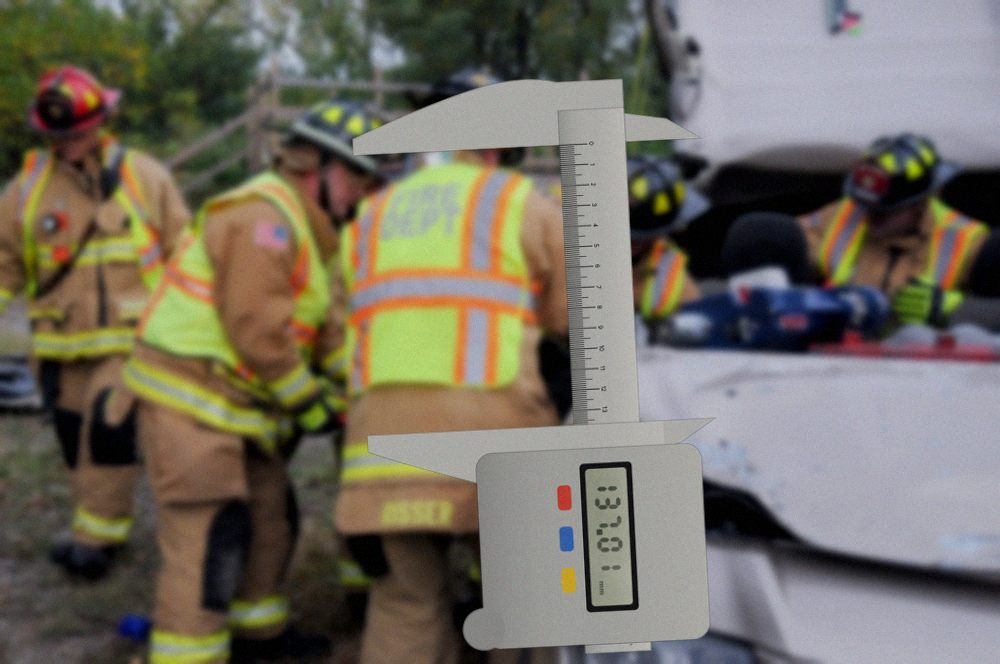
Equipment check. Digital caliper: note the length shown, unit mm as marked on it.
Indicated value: 137.01 mm
